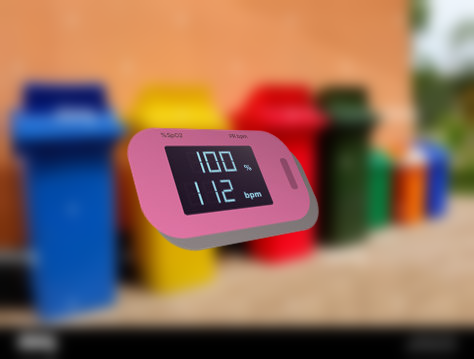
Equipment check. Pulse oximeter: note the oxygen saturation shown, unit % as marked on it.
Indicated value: 100 %
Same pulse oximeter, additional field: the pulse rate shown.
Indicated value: 112 bpm
